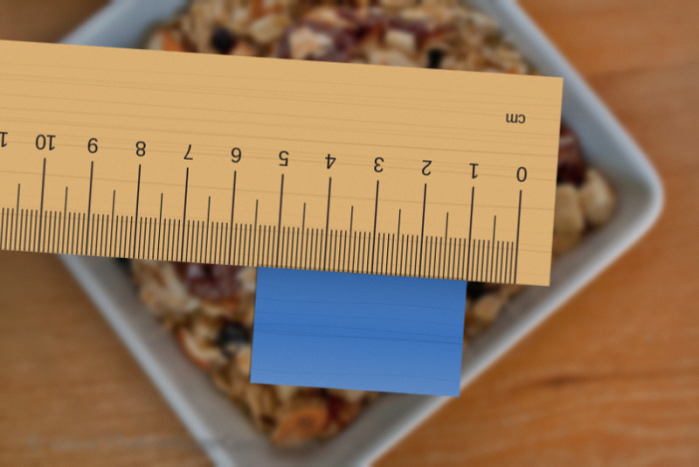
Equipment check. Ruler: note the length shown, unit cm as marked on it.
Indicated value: 4.4 cm
